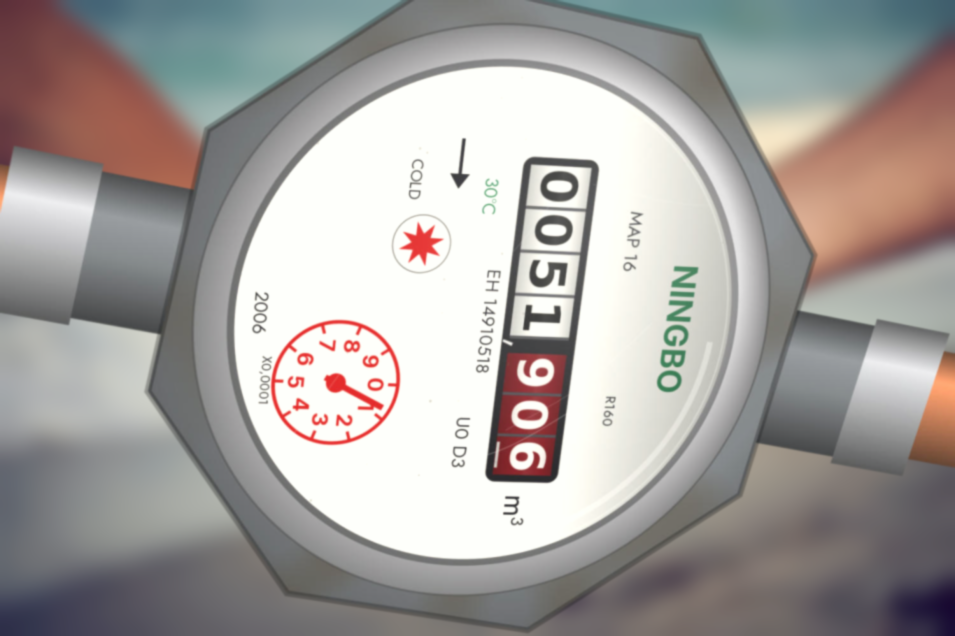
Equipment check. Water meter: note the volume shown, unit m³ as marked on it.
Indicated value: 51.9060 m³
